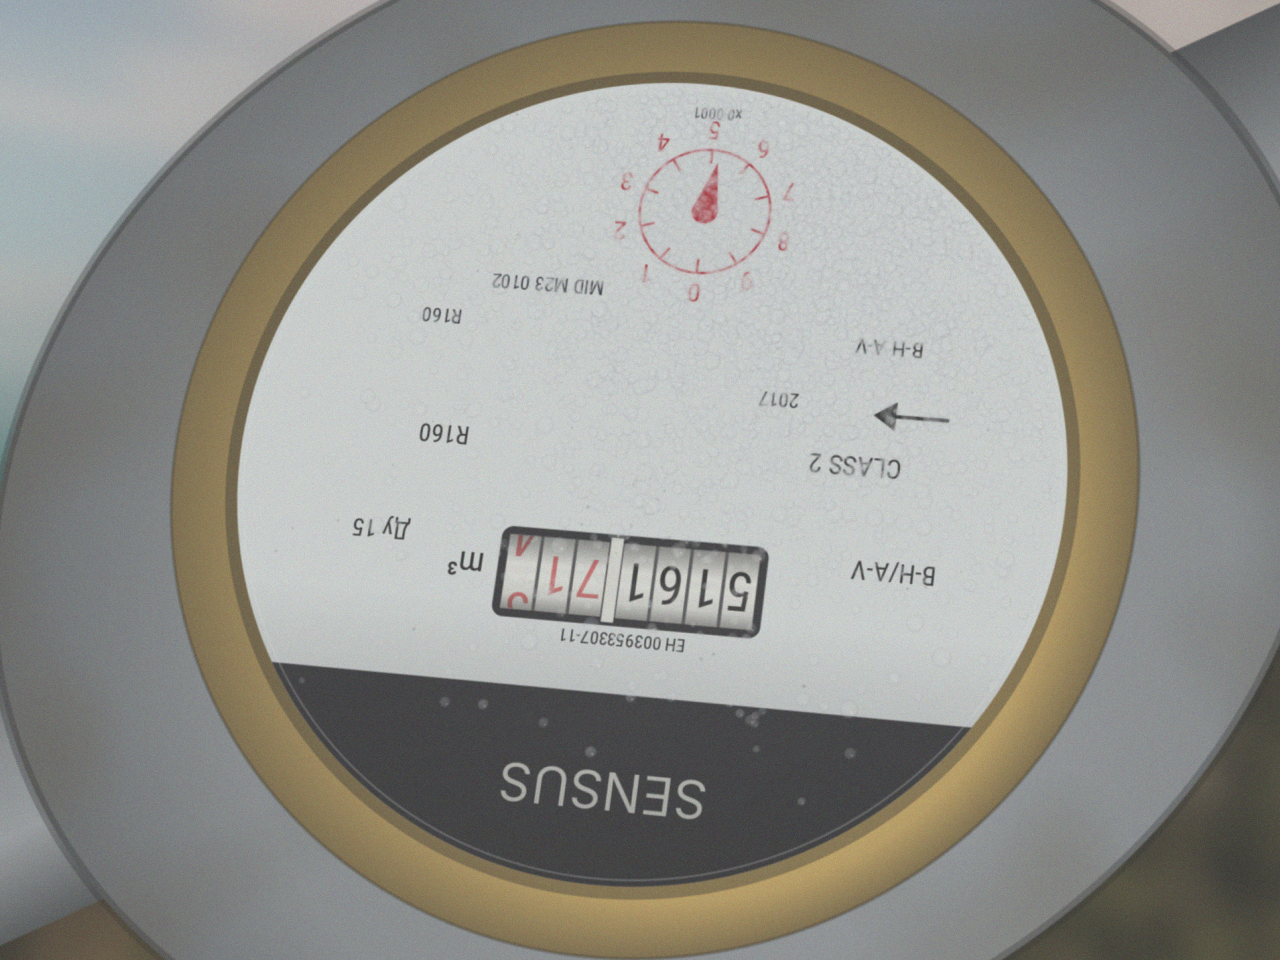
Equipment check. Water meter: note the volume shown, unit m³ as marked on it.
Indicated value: 5161.7135 m³
